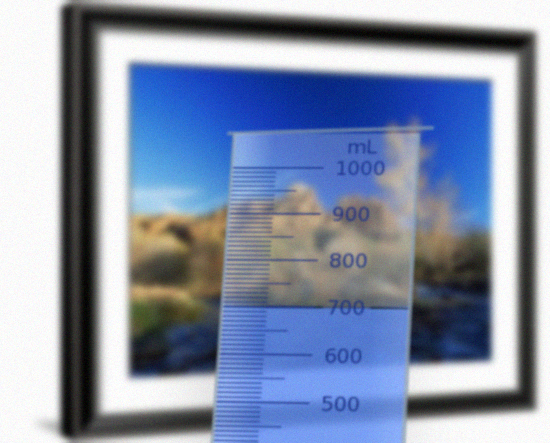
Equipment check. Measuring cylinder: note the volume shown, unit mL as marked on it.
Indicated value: 700 mL
